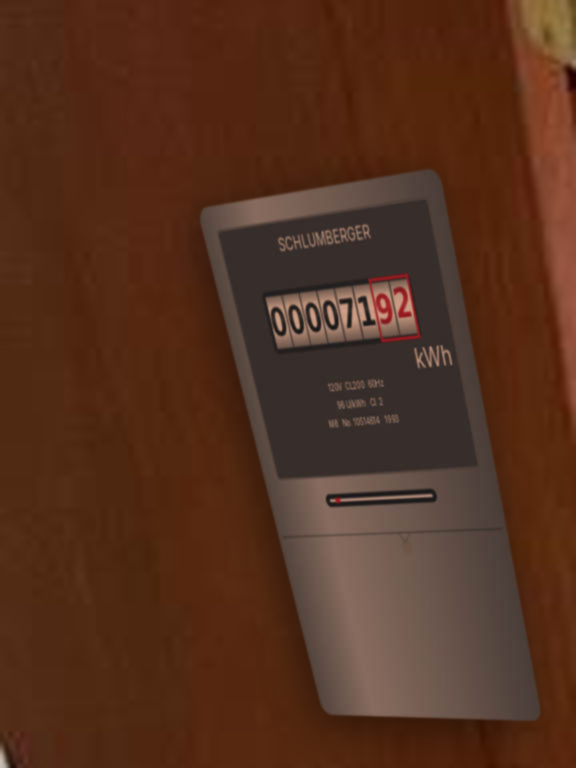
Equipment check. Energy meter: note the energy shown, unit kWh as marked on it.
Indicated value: 71.92 kWh
